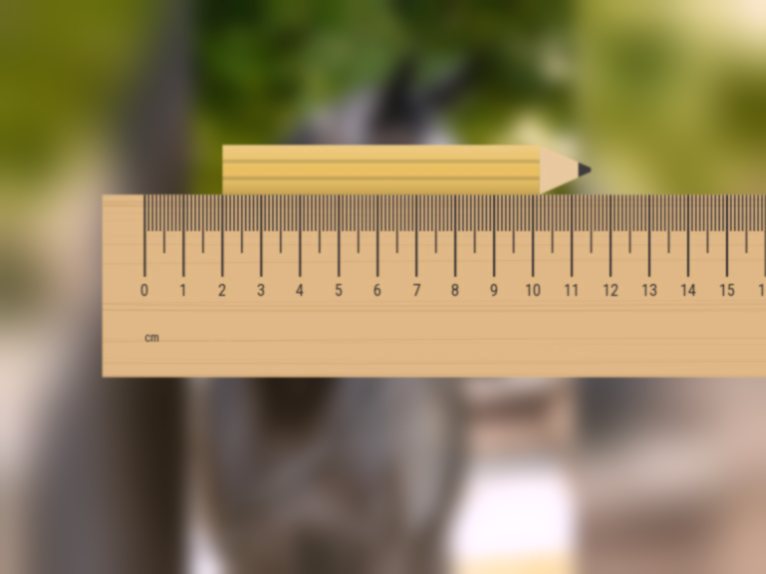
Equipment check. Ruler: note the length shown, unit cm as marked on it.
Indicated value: 9.5 cm
